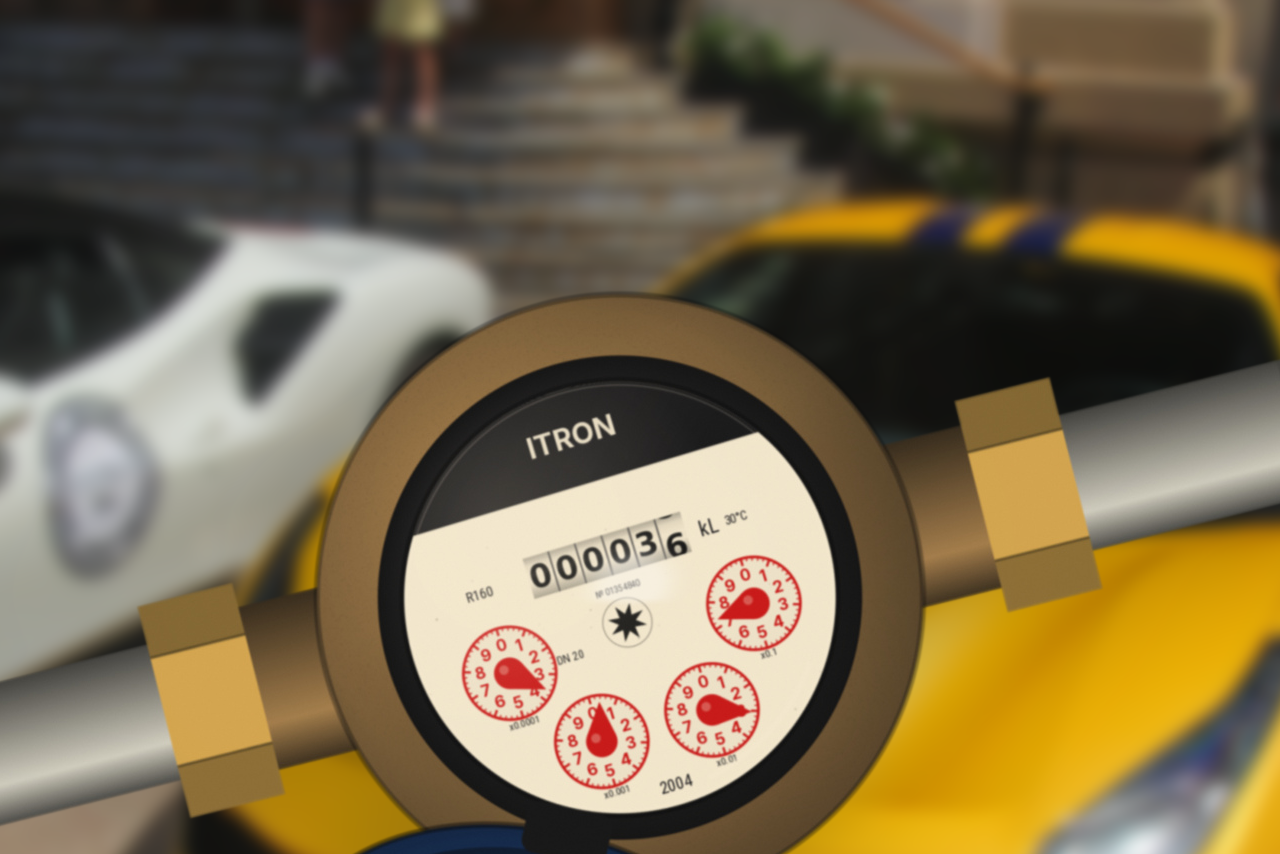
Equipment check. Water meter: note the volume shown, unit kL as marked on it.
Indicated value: 35.7303 kL
